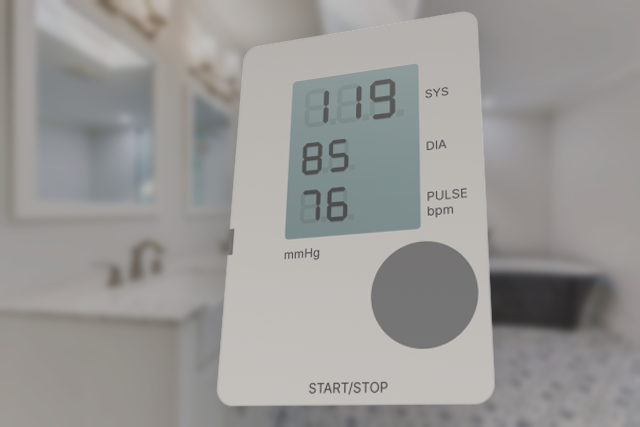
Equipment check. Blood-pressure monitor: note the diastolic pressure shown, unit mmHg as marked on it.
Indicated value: 85 mmHg
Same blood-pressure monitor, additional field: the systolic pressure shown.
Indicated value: 119 mmHg
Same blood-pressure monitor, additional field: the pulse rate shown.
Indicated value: 76 bpm
